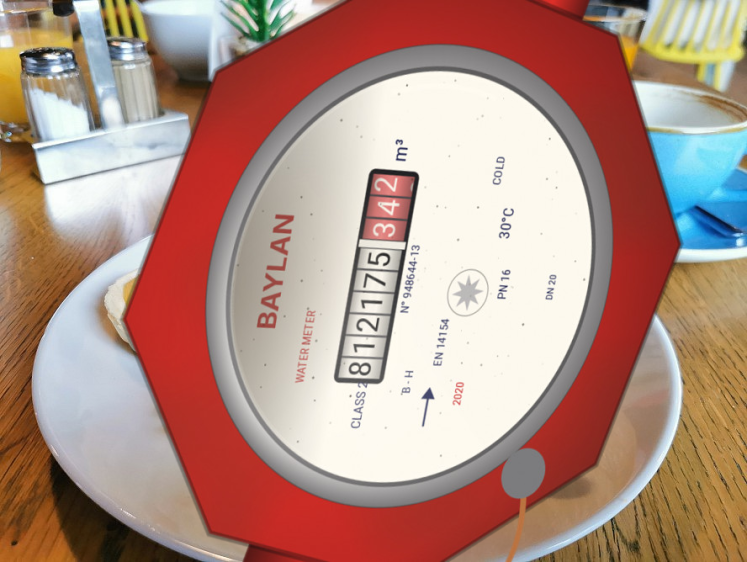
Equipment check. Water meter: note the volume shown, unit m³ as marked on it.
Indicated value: 812175.342 m³
